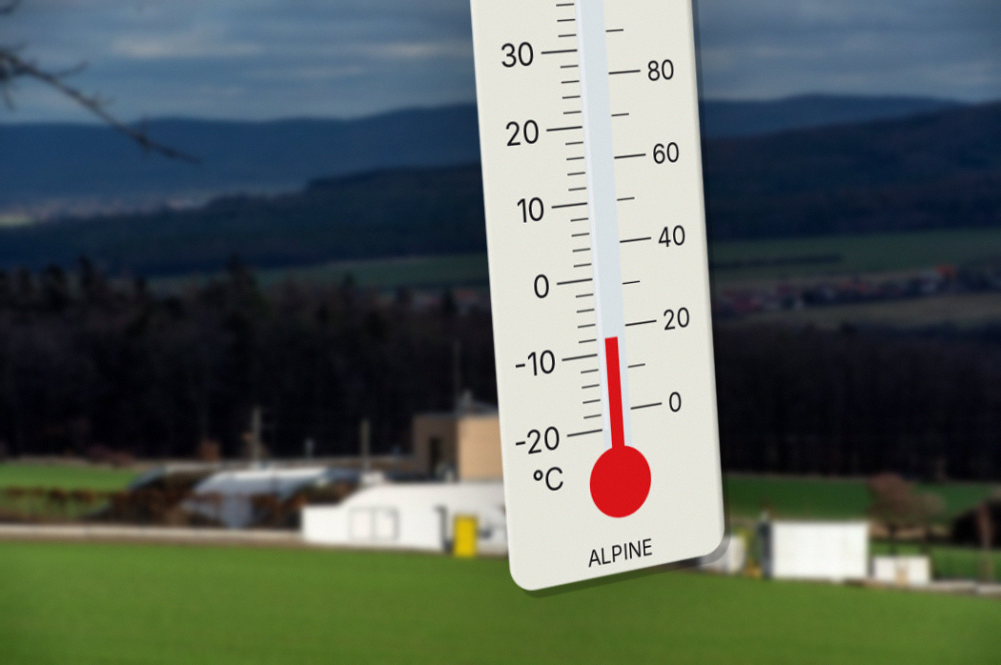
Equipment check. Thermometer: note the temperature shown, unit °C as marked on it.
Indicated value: -8 °C
